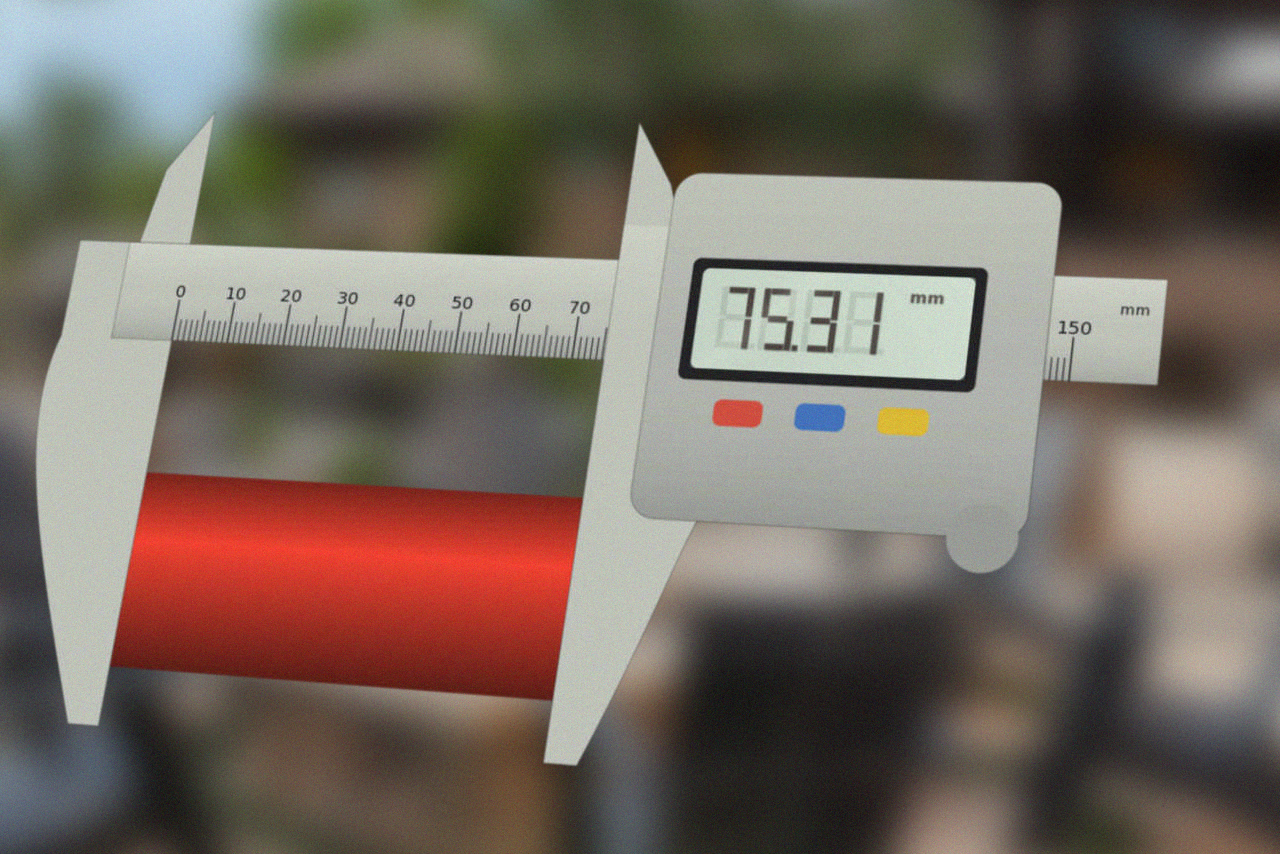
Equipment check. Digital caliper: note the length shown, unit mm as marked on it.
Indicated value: 75.31 mm
